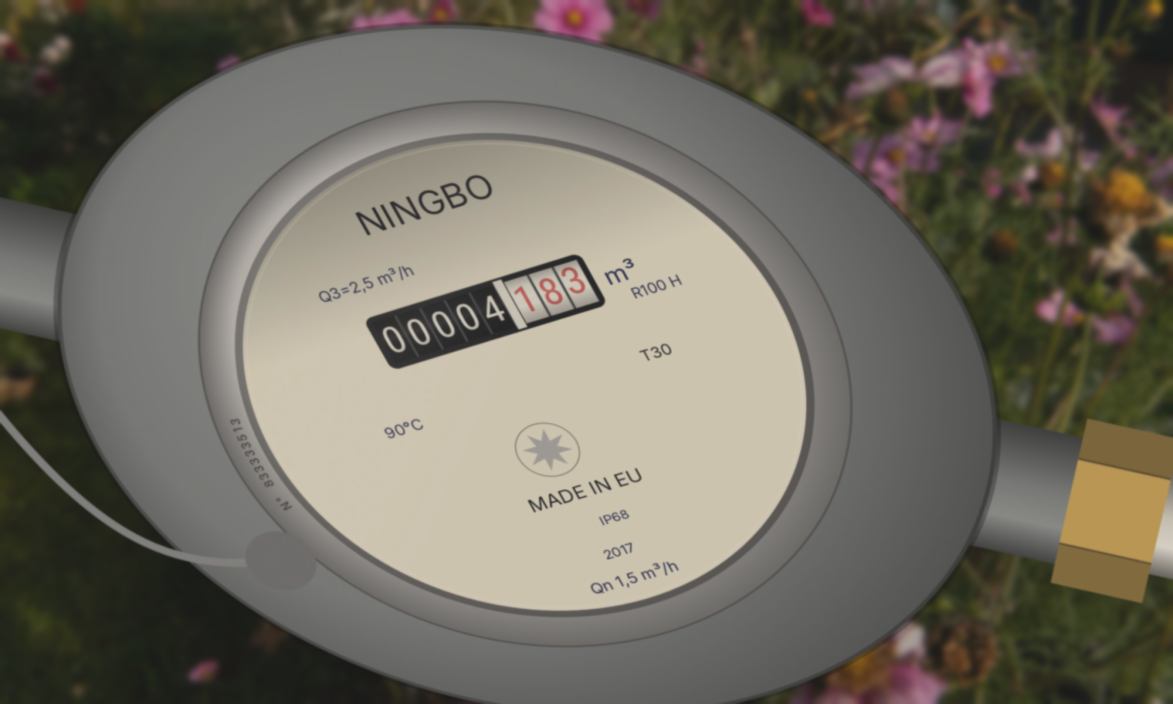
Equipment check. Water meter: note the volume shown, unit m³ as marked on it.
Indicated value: 4.183 m³
